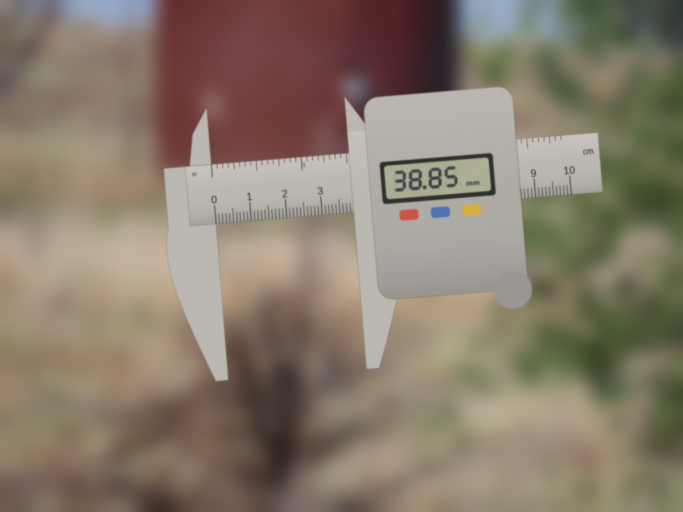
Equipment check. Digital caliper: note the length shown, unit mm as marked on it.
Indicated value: 38.85 mm
